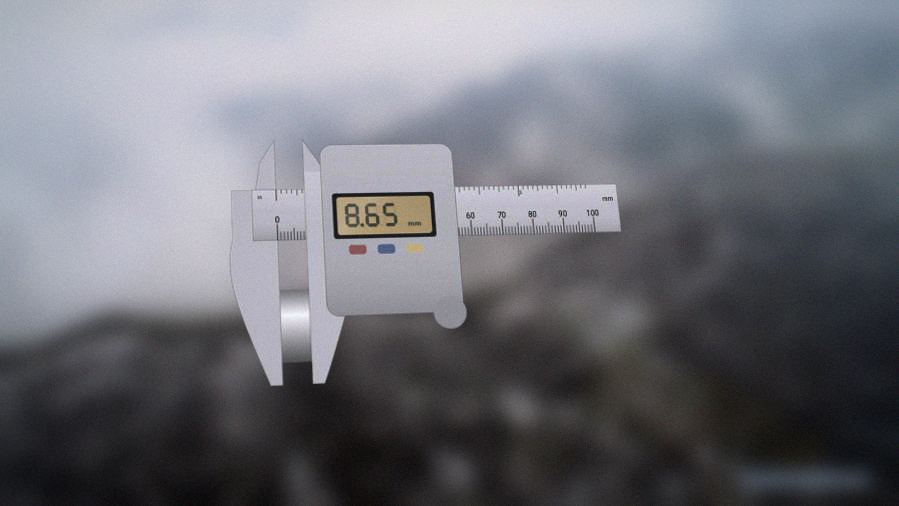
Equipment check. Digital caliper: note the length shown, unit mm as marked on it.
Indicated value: 8.65 mm
